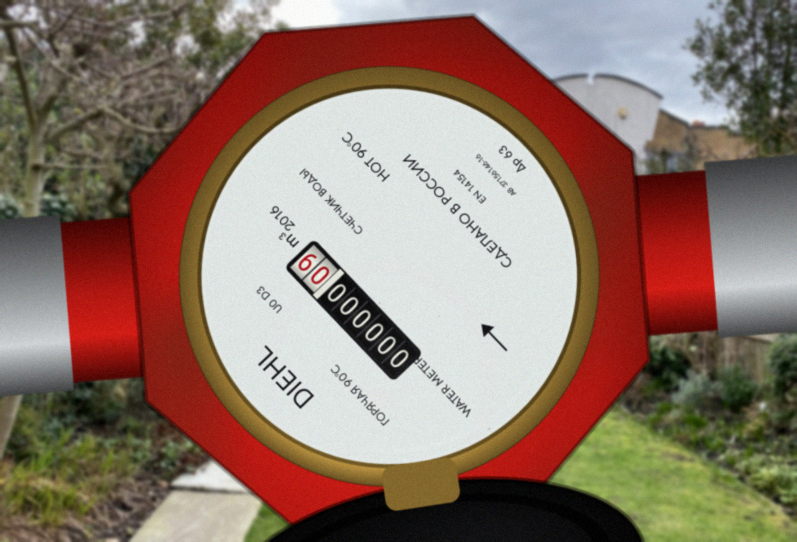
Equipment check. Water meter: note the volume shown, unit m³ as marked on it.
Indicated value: 0.09 m³
